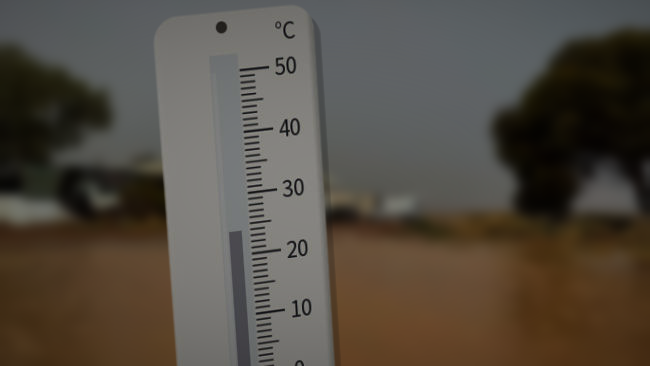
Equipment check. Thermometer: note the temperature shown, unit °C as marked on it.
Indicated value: 24 °C
